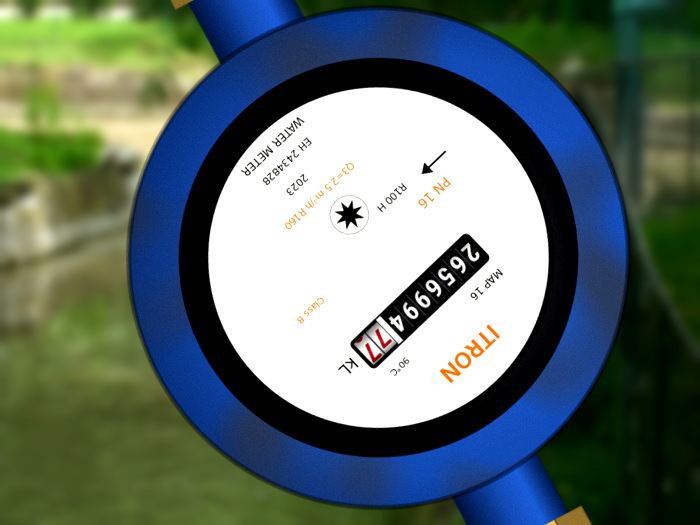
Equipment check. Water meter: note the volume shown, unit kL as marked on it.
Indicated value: 2656994.77 kL
